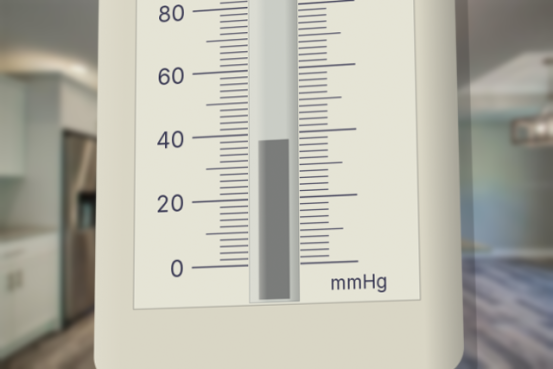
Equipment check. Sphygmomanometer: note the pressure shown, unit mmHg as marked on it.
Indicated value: 38 mmHg
